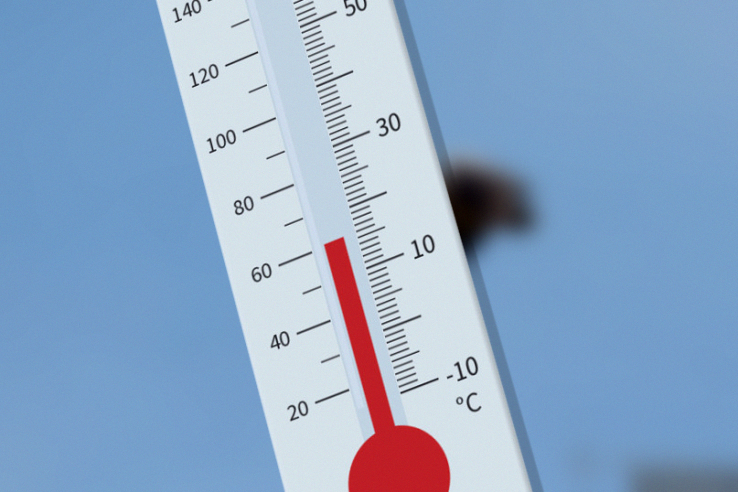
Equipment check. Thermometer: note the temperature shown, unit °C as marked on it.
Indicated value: 16 °C
